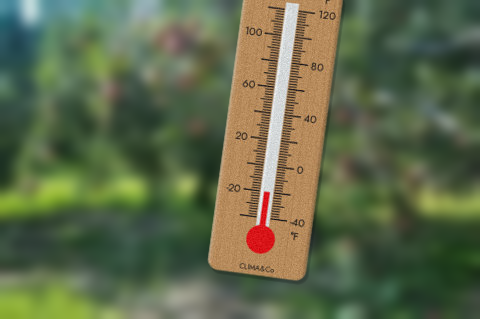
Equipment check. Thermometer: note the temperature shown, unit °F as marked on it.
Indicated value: -20 °F
